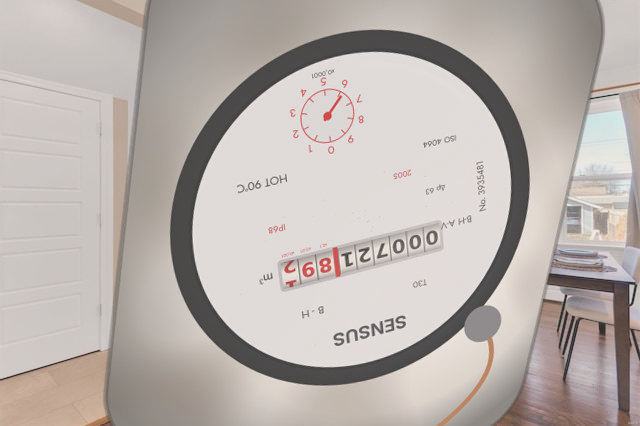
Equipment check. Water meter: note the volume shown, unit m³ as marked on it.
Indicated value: 721.8916 m³
